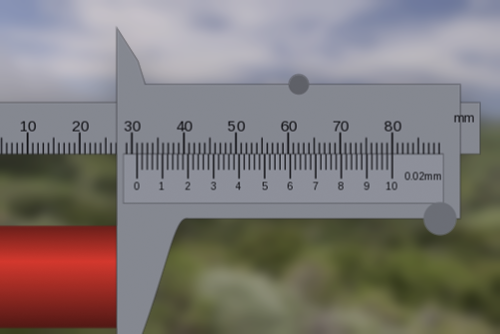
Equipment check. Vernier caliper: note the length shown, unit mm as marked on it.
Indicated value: 31.0 mm
